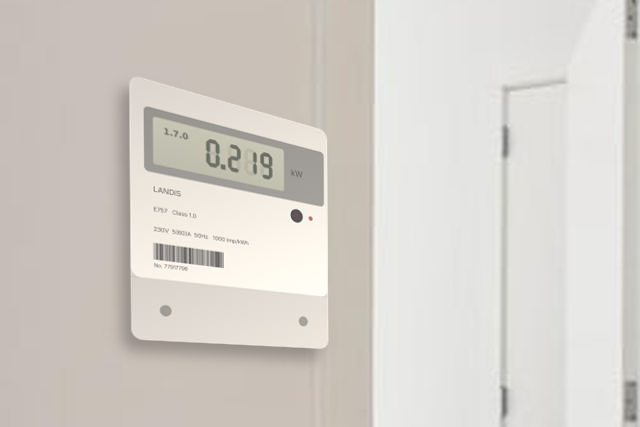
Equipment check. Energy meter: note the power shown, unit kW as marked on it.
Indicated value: 0.219 kW
